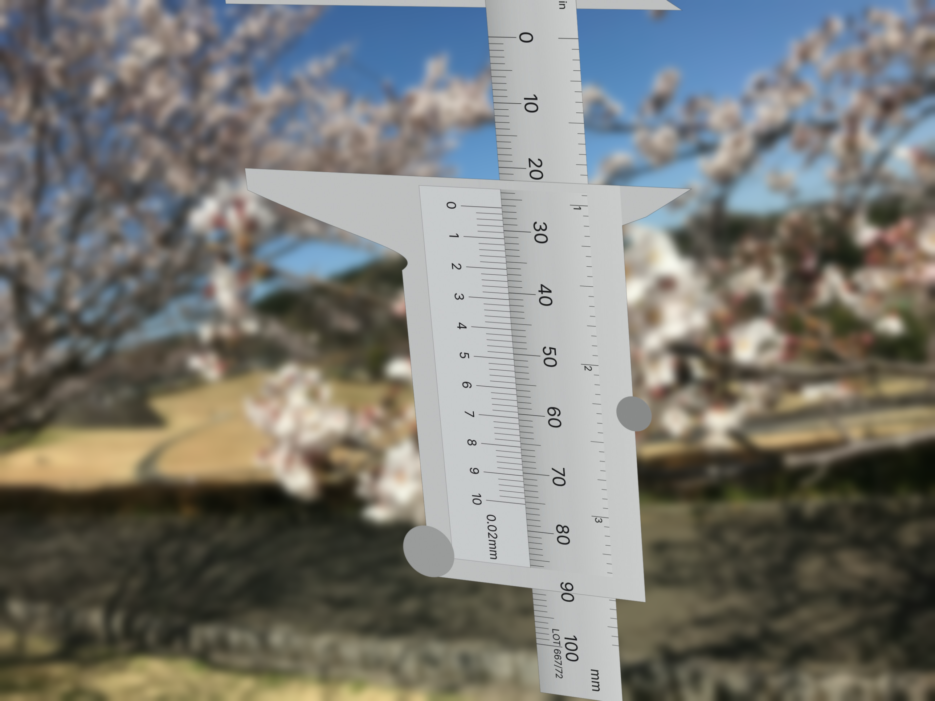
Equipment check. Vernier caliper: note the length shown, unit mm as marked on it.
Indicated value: 26.4 mm
